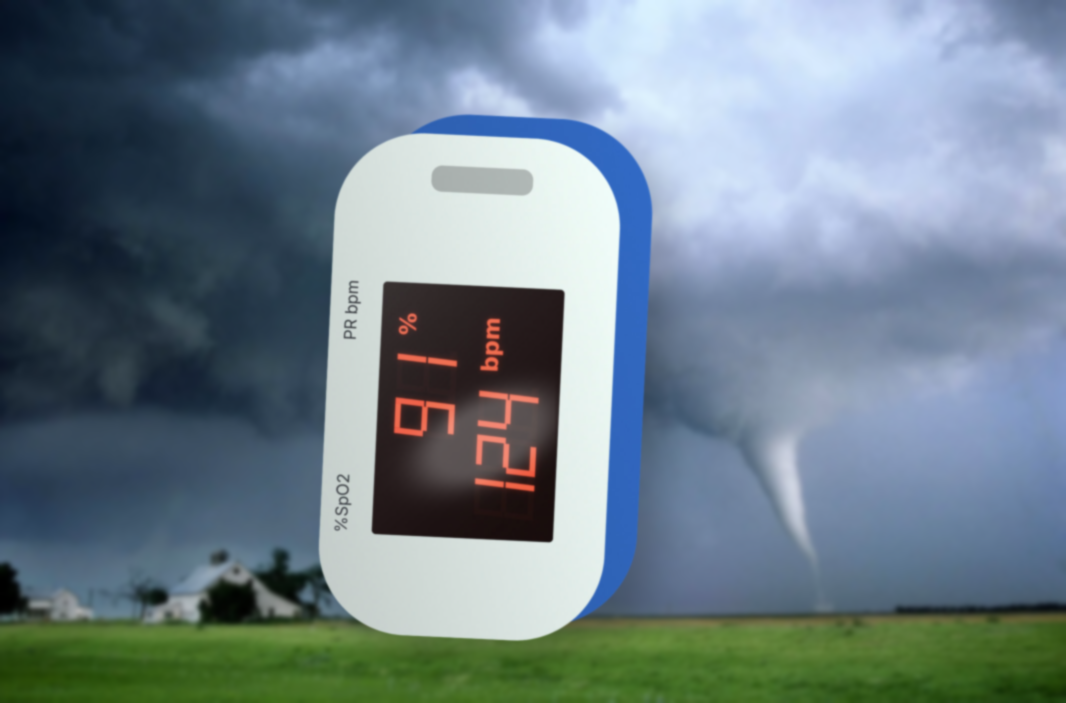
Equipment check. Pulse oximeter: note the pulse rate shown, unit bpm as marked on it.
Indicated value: 124 bpm
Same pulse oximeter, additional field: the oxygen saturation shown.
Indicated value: 91 %
